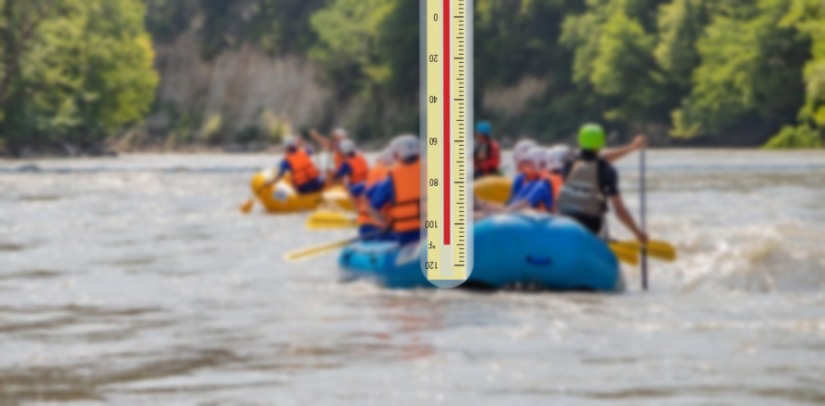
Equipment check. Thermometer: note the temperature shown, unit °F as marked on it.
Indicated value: 110 °F
